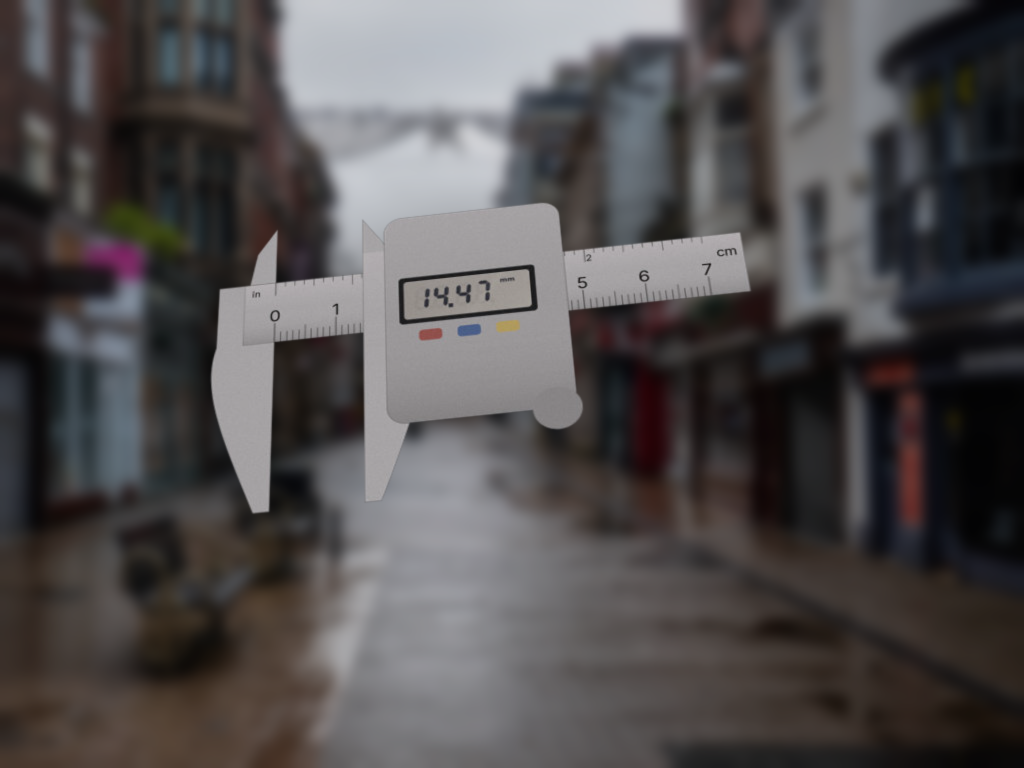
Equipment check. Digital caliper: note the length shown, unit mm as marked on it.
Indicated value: 14.47 mm
